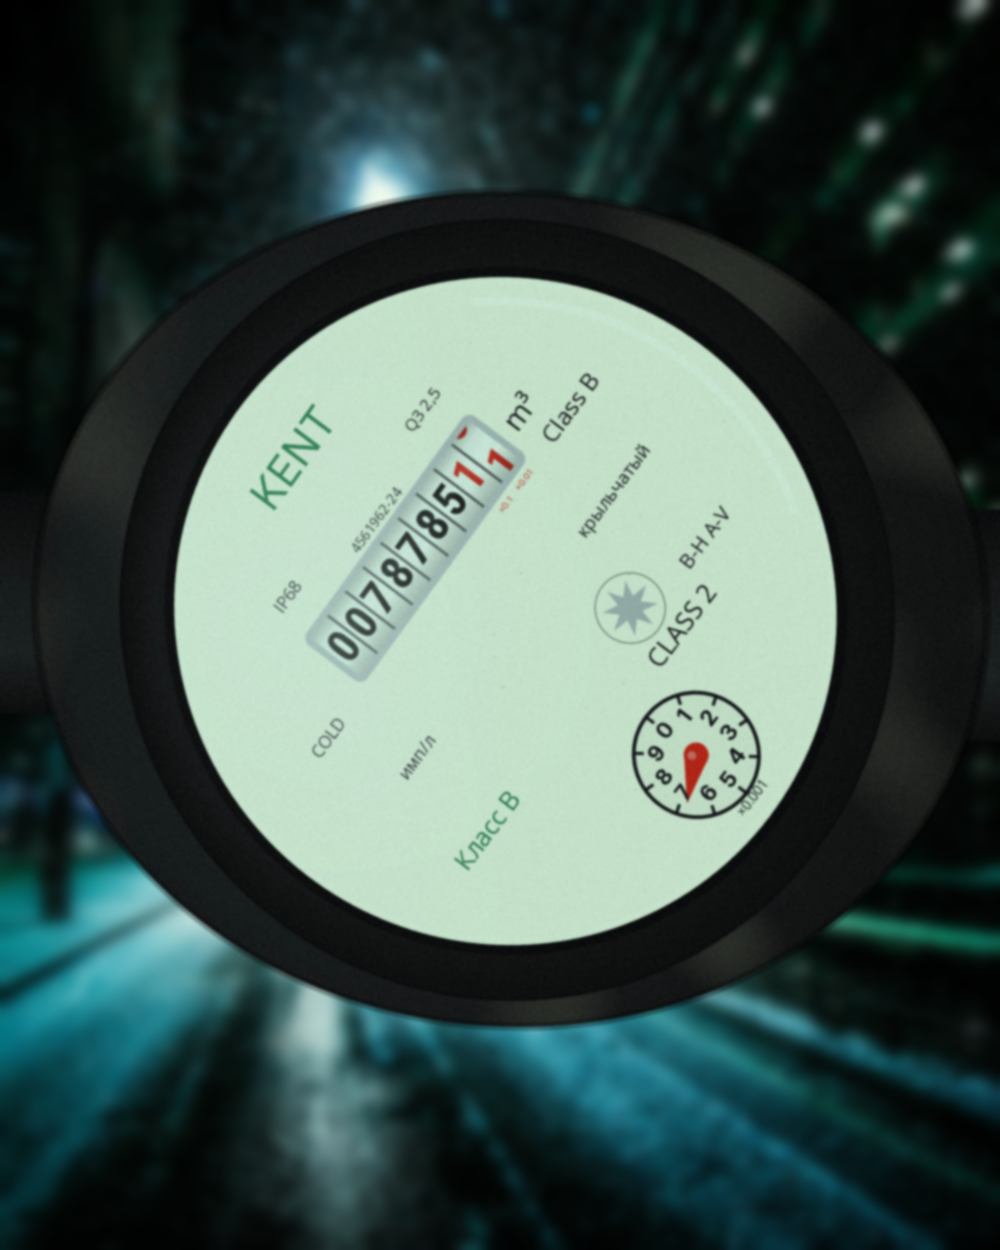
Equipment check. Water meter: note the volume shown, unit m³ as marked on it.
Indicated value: 78785.106 m³
